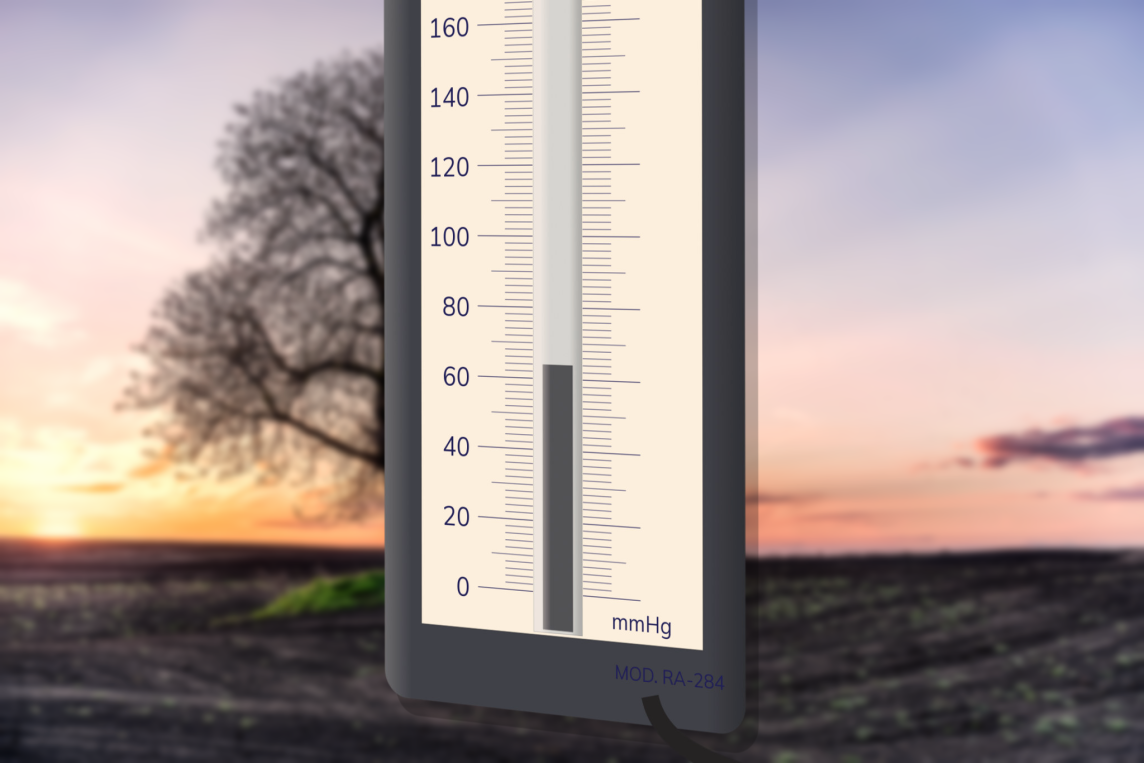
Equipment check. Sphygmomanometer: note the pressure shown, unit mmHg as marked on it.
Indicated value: 64 mmHg
